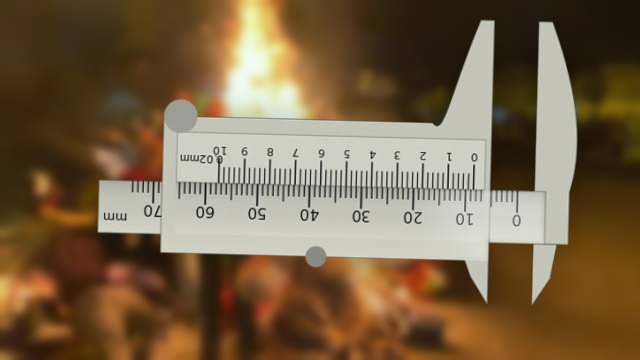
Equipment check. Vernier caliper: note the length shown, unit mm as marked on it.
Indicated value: 8.5 mm
